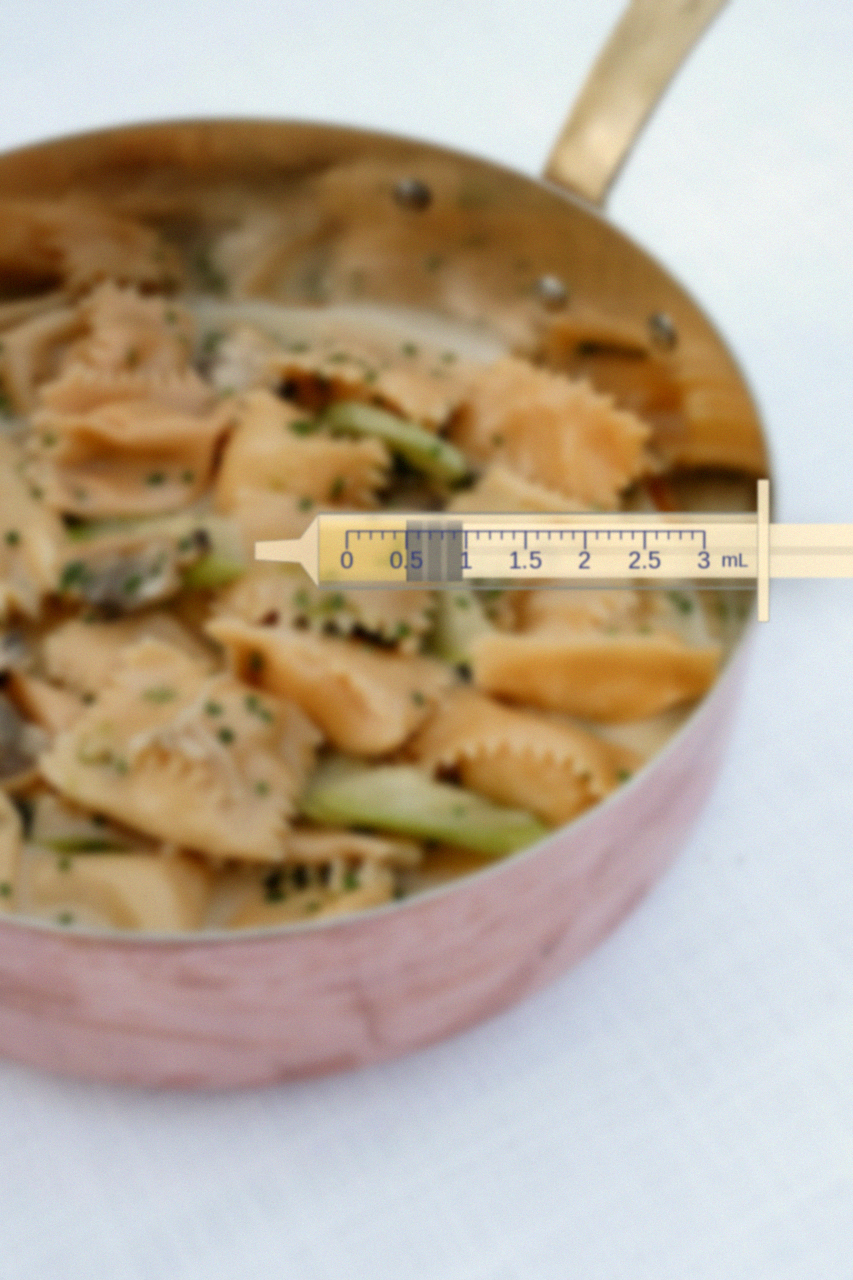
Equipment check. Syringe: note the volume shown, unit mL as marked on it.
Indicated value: 0.5 mL
